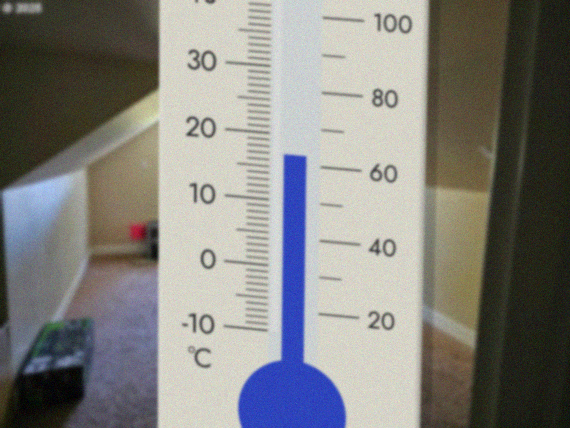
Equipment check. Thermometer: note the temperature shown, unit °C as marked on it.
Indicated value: 17 °C
